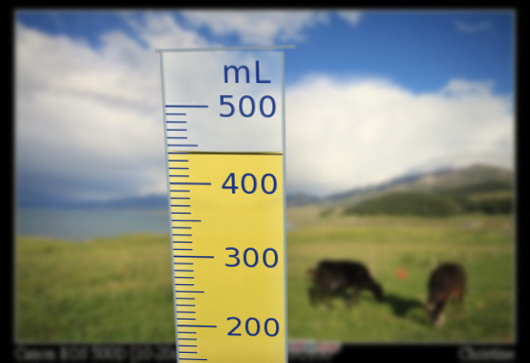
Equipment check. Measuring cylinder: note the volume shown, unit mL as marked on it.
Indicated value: 440 mL
